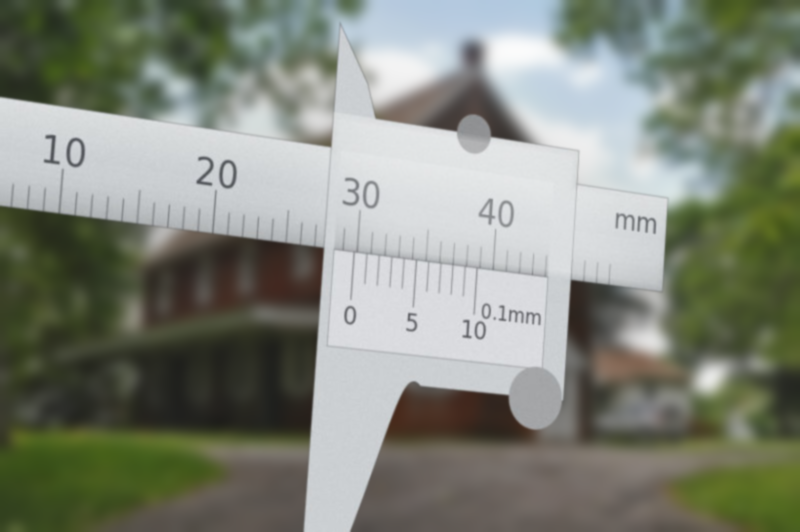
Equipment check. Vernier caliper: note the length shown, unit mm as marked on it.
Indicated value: 29.8 mm
